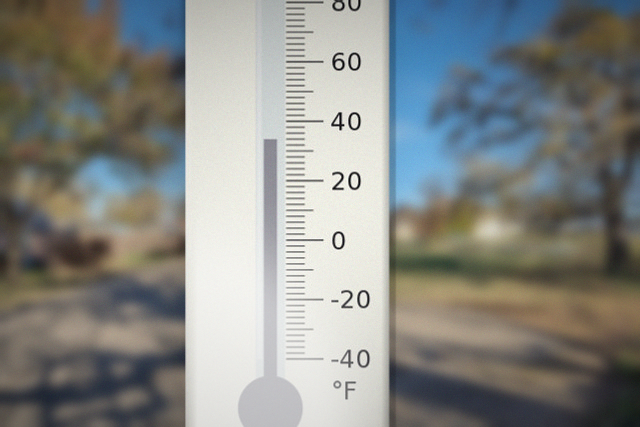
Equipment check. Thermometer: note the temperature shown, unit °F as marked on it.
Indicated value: 34 °F
